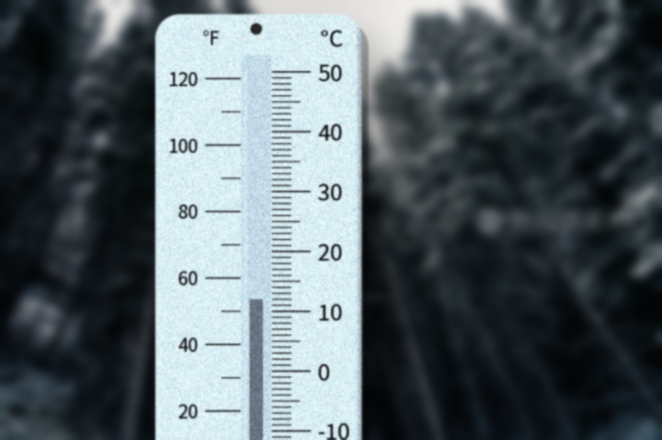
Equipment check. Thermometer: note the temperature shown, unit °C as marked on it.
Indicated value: 12 °C
